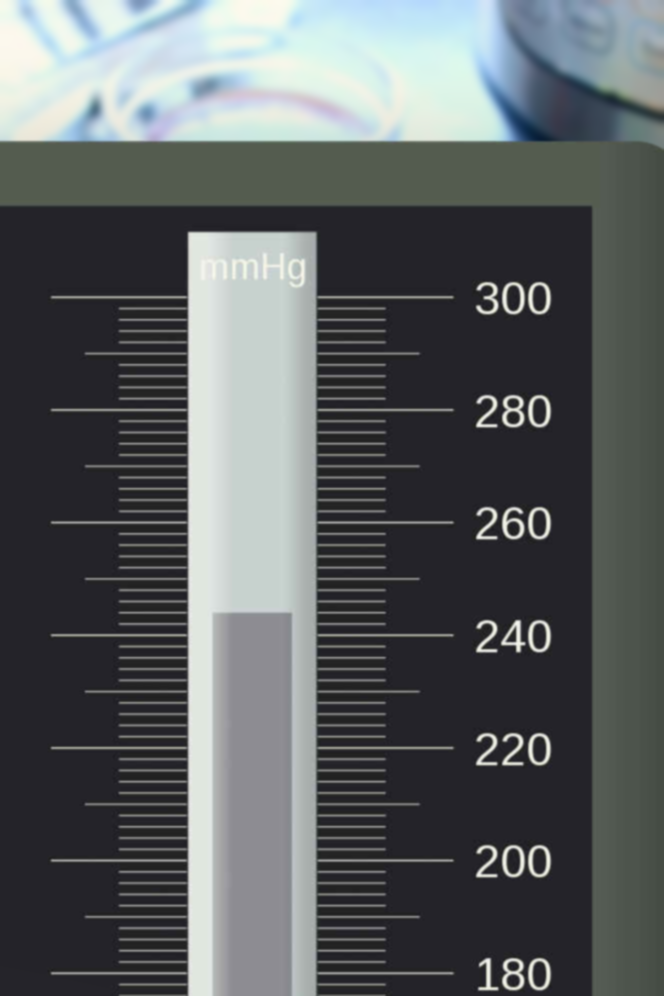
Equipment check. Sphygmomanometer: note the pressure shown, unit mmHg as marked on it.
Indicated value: 244 mmHg
